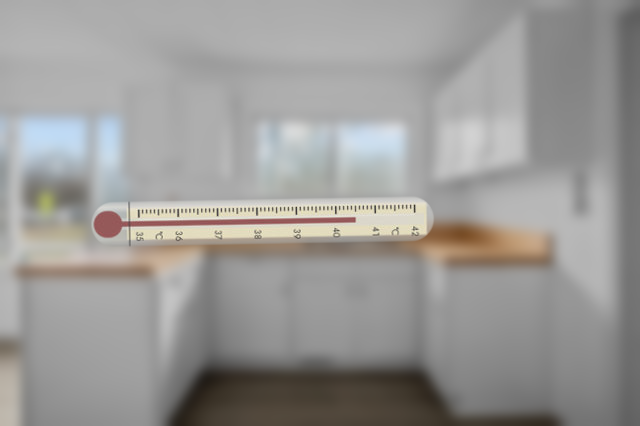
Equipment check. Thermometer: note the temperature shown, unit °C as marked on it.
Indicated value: 40.5 °C
